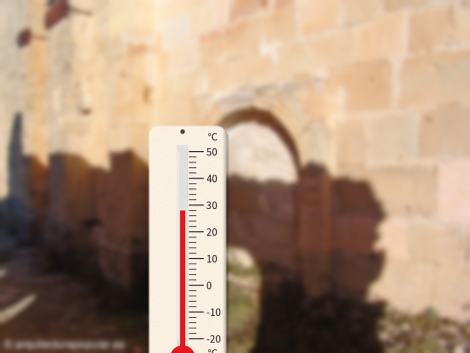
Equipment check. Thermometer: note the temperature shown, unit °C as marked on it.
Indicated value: 28 °C
